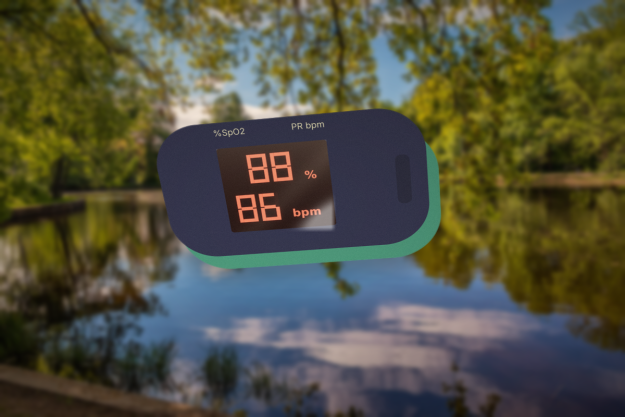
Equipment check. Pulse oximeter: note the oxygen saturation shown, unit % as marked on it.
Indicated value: 88 %
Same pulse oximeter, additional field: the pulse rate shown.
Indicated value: 86 bpm
